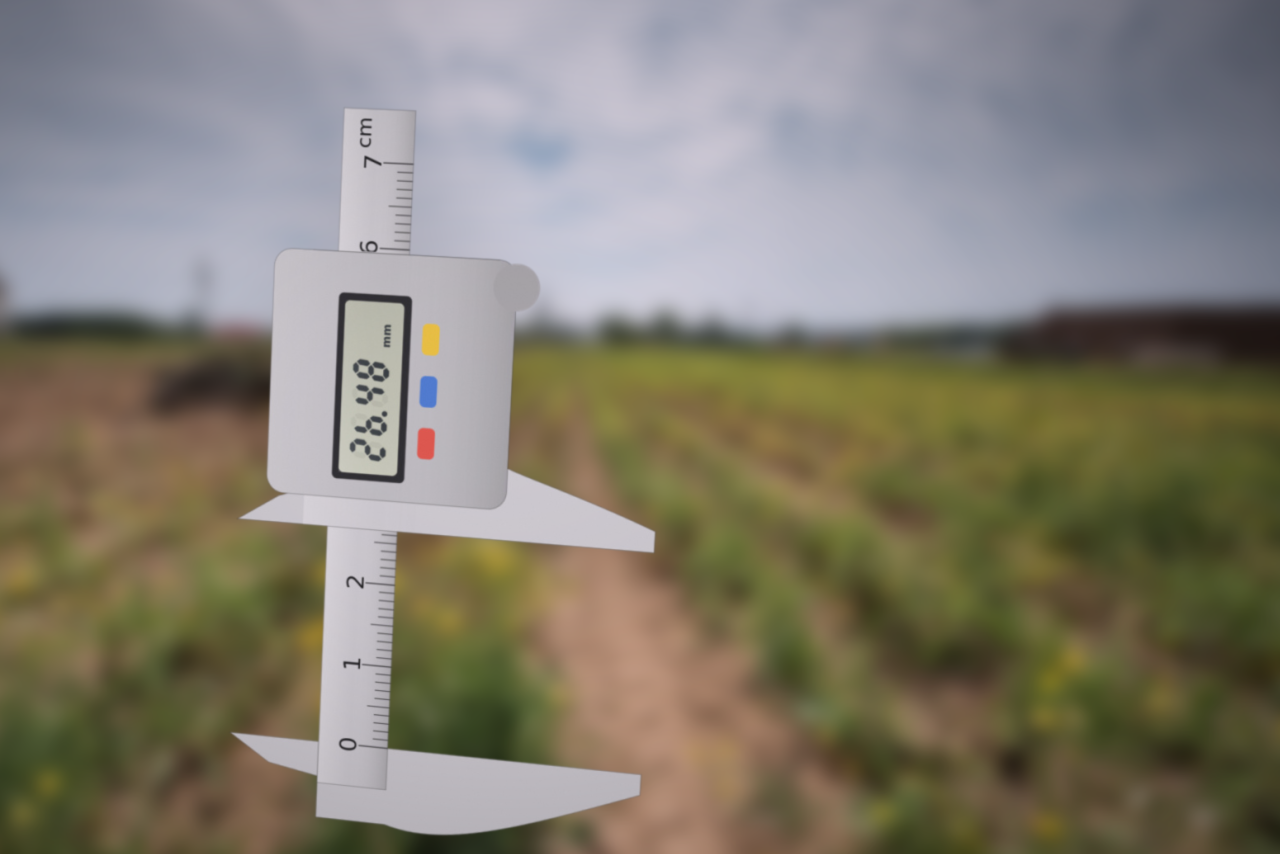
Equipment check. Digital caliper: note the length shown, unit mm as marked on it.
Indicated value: 26.48 mm
